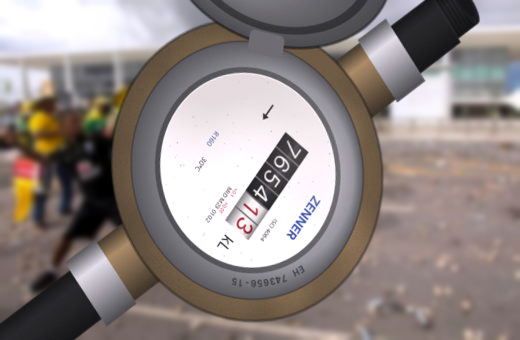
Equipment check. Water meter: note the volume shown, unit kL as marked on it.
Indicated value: 7654.13 kL
